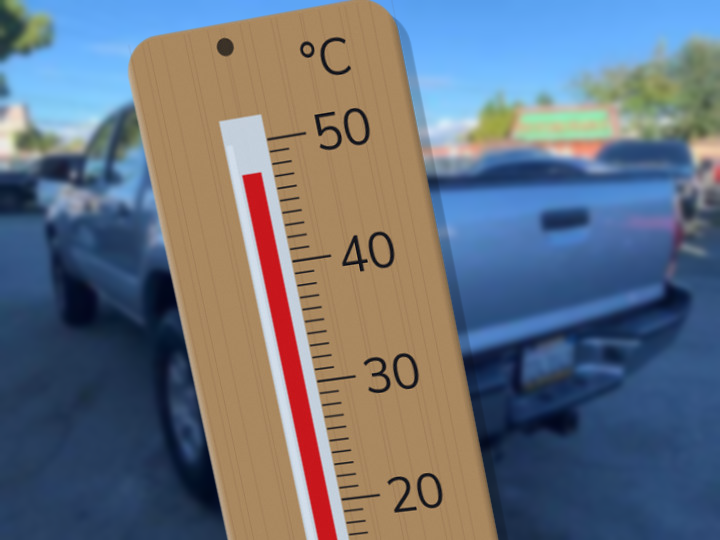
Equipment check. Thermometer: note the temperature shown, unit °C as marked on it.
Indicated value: 47.5 °C
